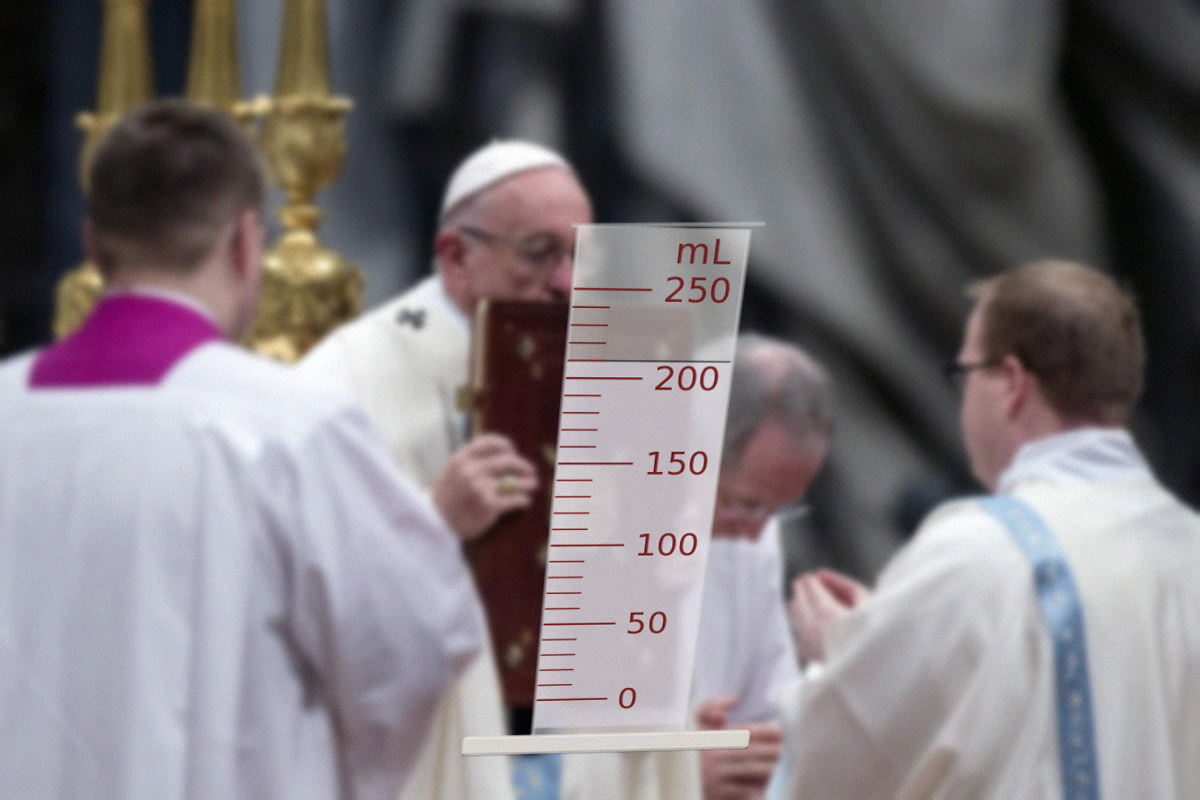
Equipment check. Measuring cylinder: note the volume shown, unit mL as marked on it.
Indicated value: 210 mL
